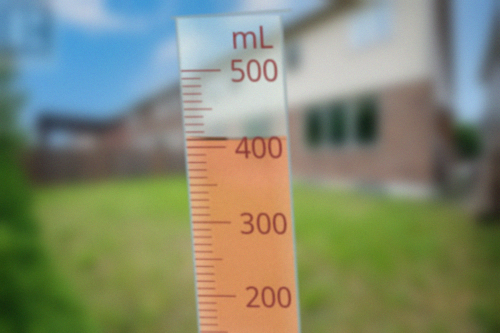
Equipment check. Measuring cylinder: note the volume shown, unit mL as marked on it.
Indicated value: 410 mL
